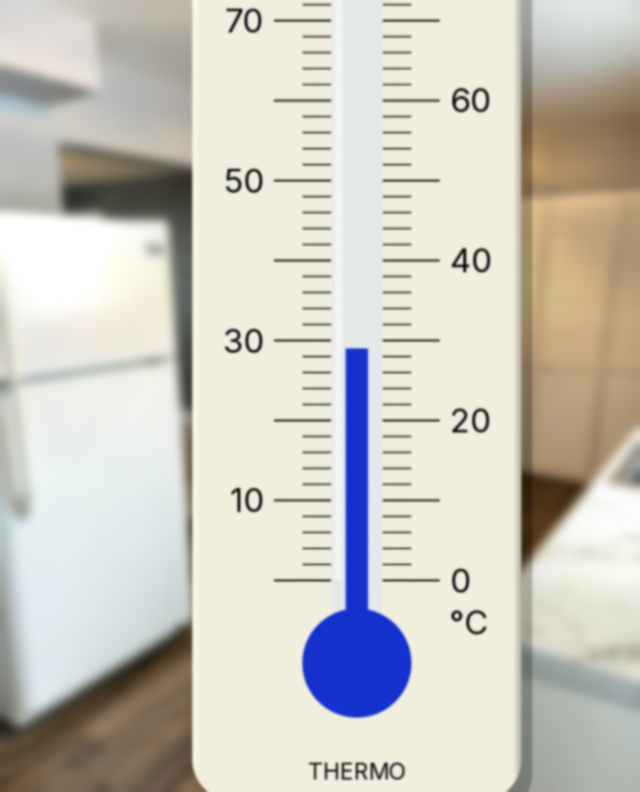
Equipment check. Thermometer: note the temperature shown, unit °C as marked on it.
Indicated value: 29 °C
